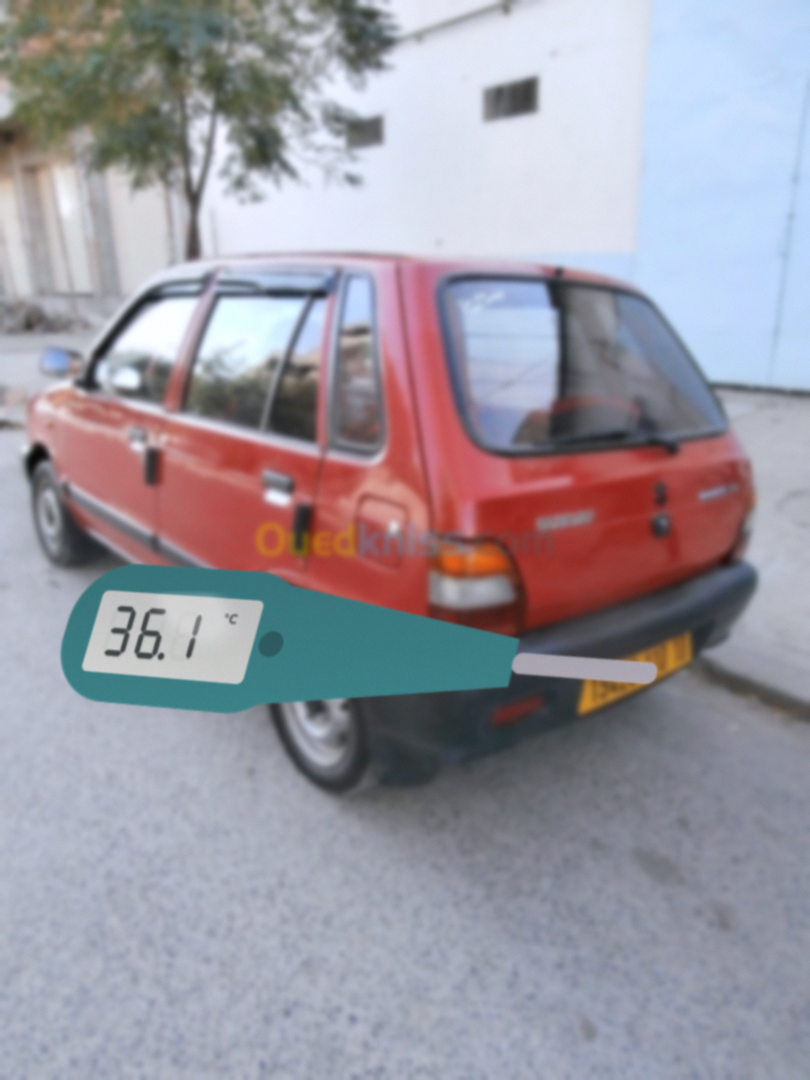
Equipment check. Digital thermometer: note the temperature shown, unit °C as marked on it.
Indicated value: 36.1 °C
